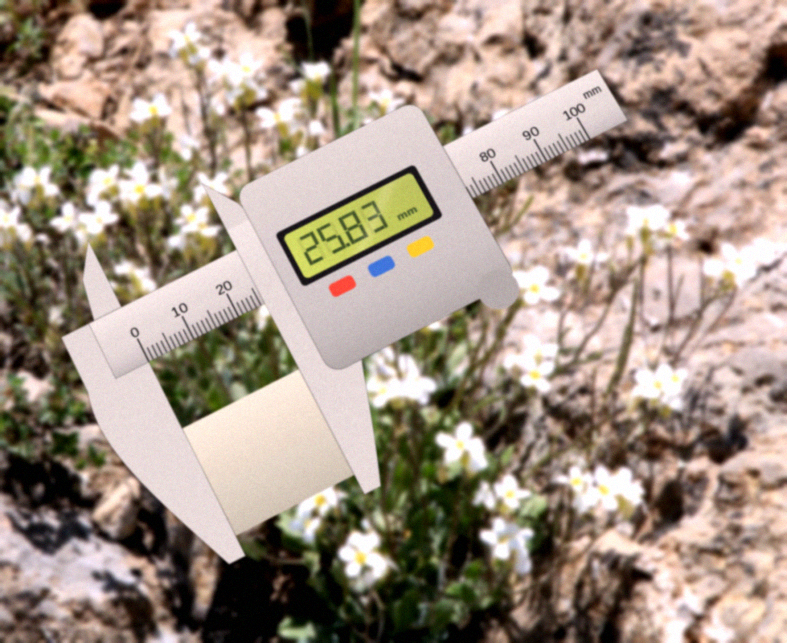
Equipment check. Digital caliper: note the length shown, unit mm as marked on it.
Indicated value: 25.83 mm
